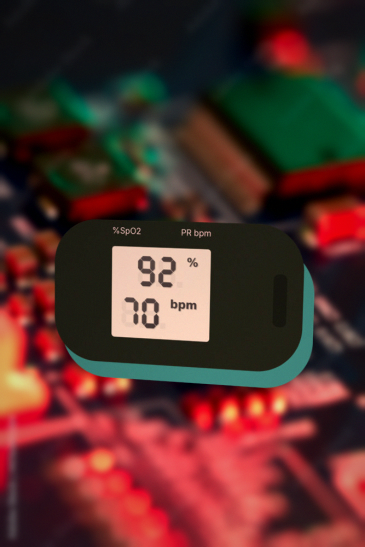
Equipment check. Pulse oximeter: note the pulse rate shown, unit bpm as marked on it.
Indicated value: 70 bpm
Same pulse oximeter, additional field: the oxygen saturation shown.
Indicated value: 92 %
